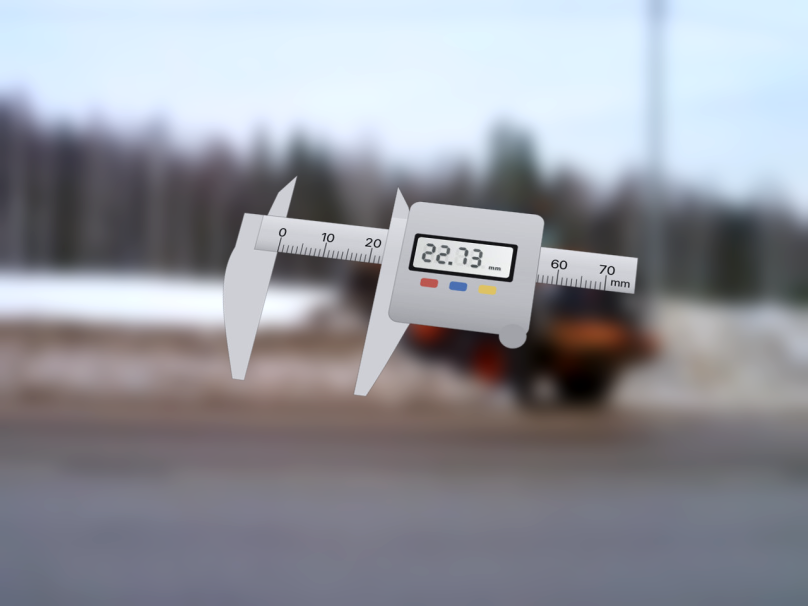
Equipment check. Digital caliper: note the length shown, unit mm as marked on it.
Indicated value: 22.73 mm
